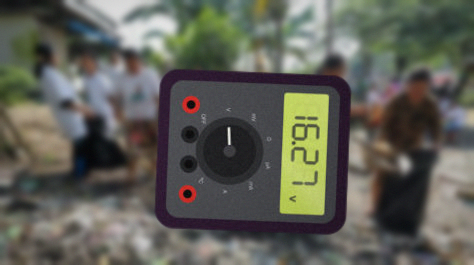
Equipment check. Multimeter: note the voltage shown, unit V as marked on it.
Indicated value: 16.27 V
